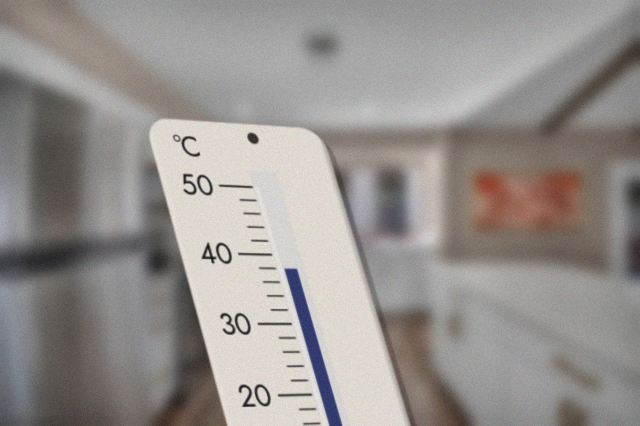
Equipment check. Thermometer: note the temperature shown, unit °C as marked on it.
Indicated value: 38 °C
